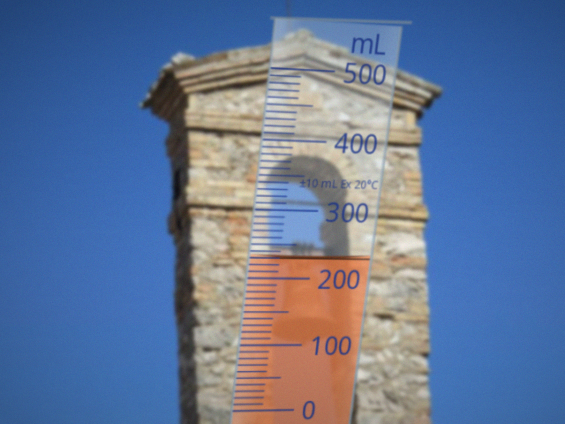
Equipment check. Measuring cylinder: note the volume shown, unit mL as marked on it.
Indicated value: 230 mL
